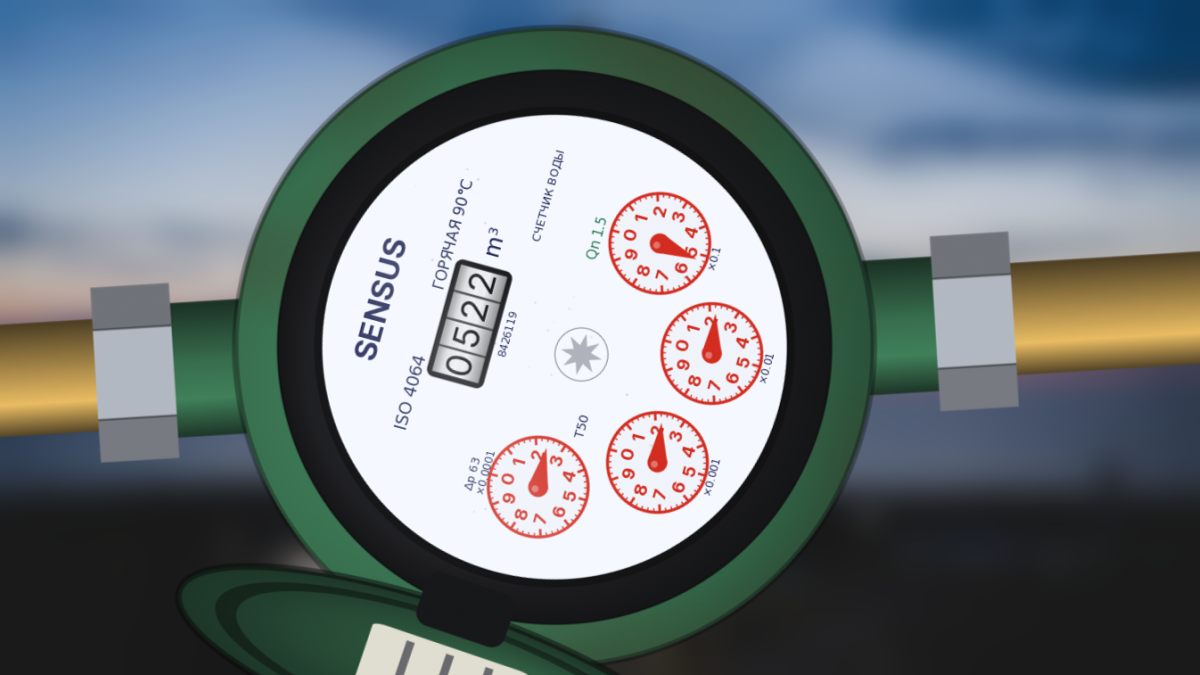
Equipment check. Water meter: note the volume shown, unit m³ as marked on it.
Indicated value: 522.5222 m³
